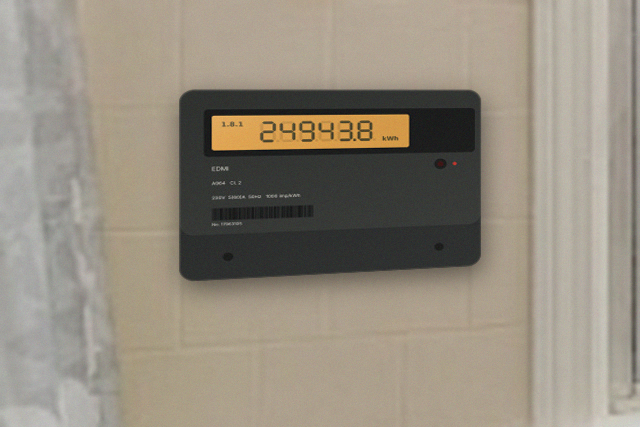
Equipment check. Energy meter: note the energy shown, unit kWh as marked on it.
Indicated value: 24943.8 kWh
